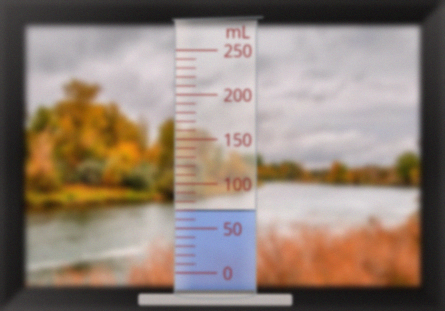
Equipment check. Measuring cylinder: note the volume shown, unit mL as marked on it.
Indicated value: 70 mL
